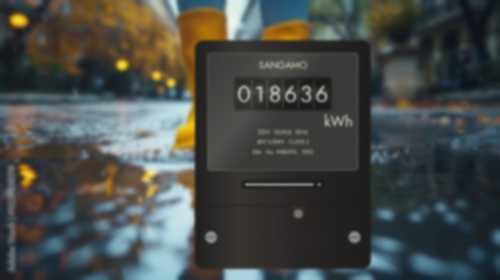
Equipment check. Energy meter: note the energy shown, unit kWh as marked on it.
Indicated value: 18636 kWh
